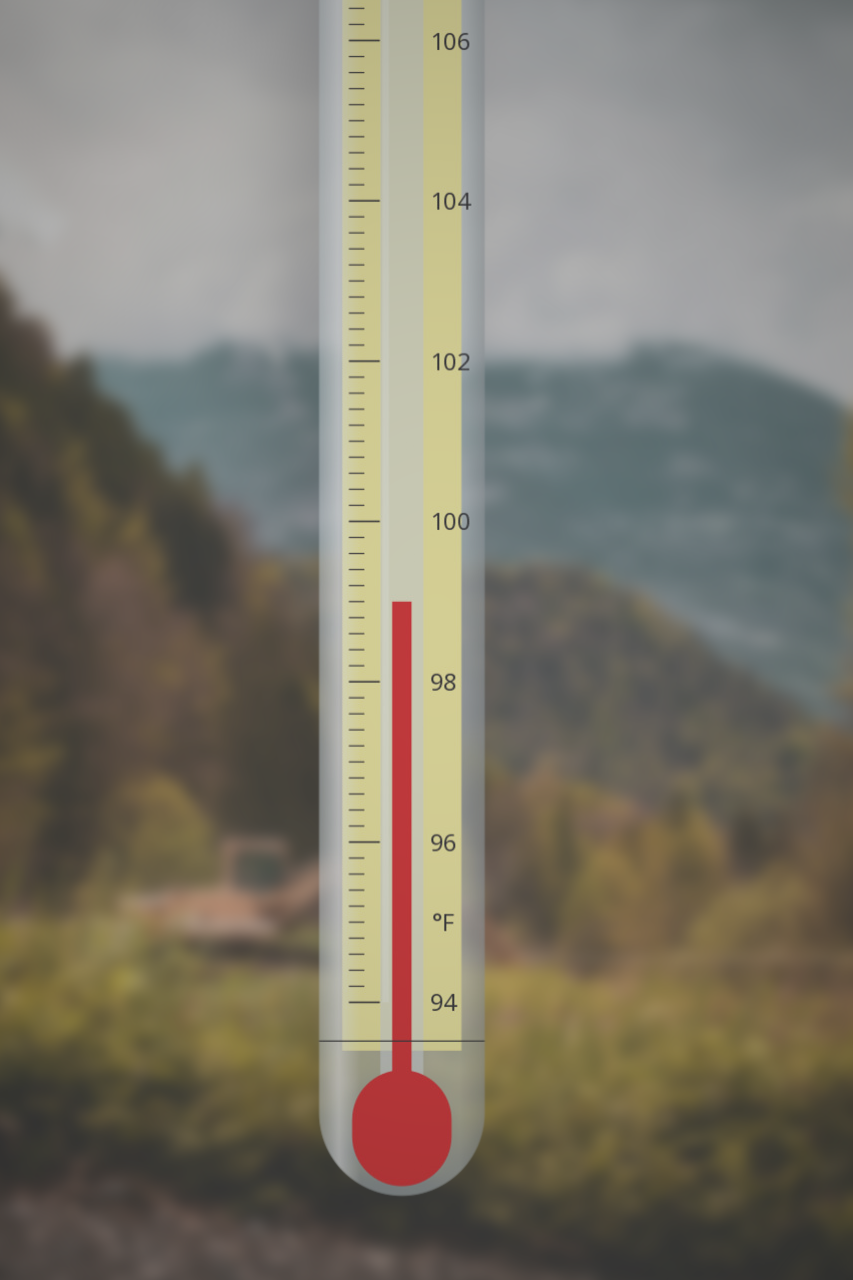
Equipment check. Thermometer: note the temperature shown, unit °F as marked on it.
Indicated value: 99 °F
